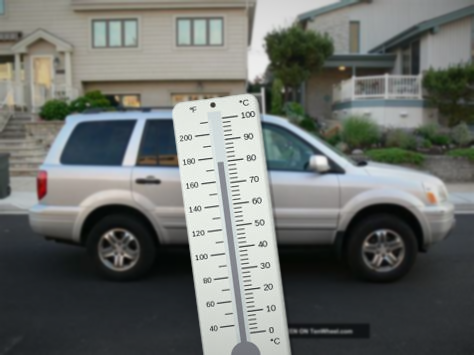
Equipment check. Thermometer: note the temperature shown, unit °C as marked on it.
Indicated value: 80 °C
